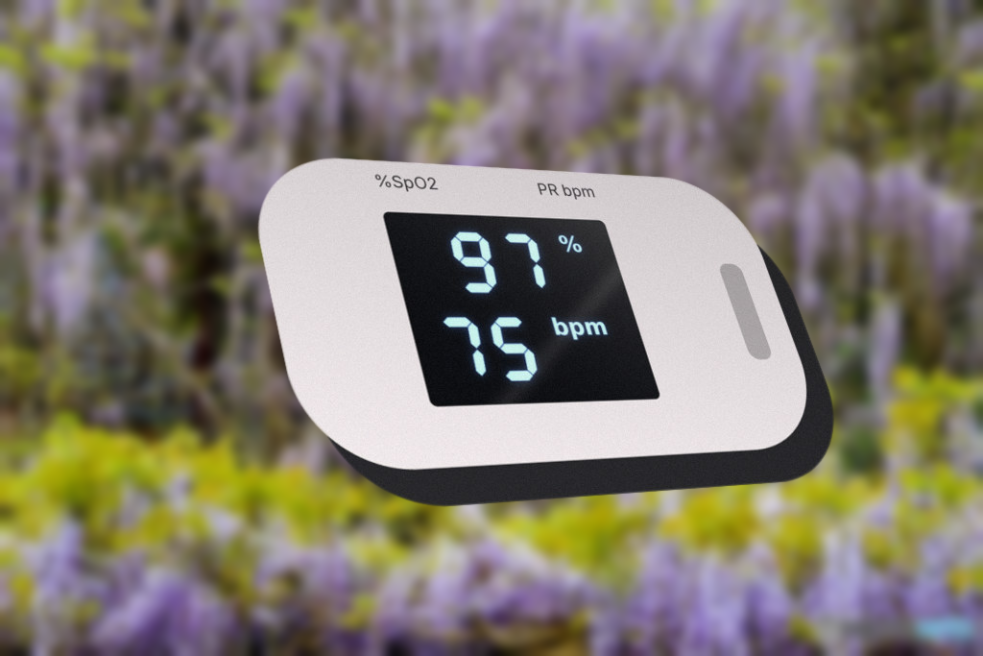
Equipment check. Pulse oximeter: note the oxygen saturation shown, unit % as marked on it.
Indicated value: 97 %
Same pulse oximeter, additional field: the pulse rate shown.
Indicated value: 75 bpm
